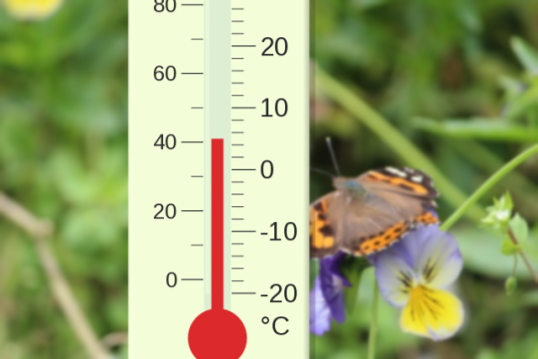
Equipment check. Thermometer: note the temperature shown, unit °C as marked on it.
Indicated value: 5 °C
